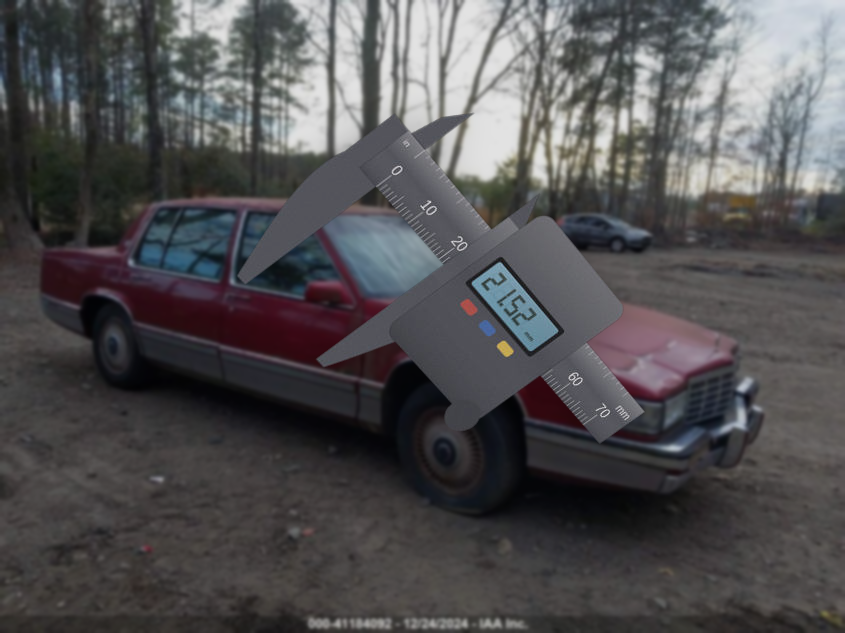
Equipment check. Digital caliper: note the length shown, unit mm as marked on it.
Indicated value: 21.52 mm
